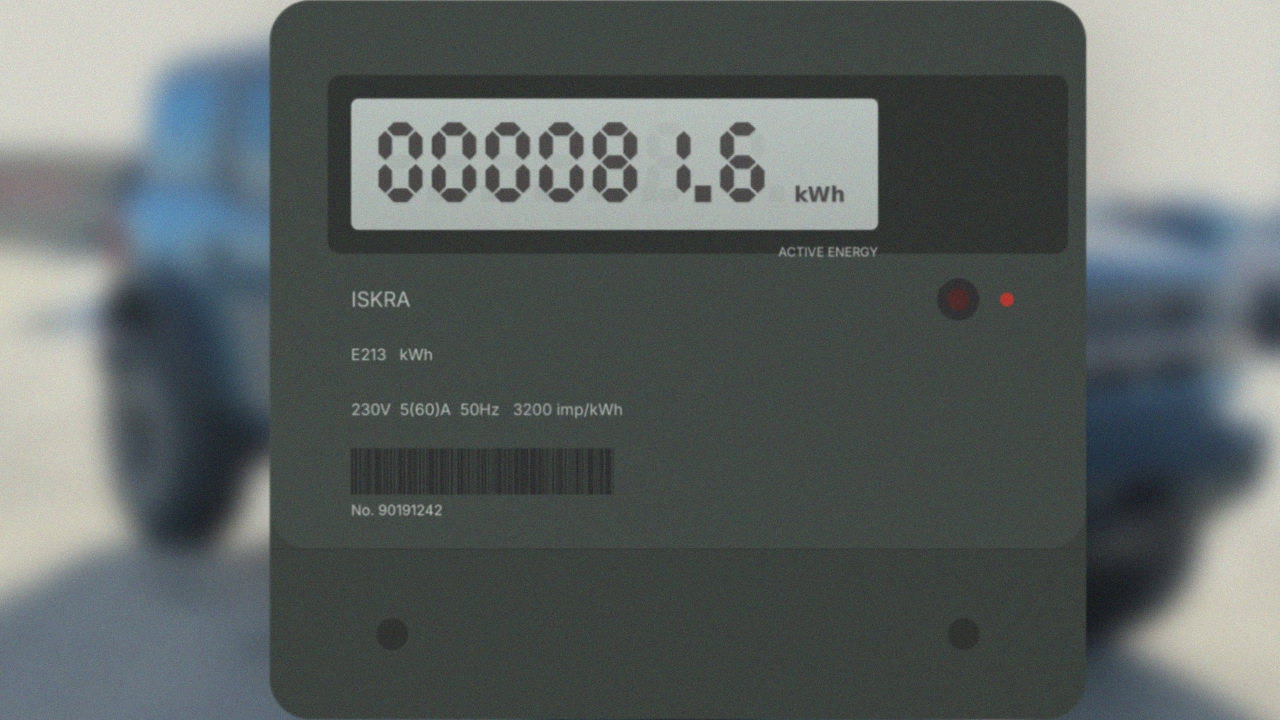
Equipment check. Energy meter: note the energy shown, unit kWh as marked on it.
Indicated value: 81.6 kWh
